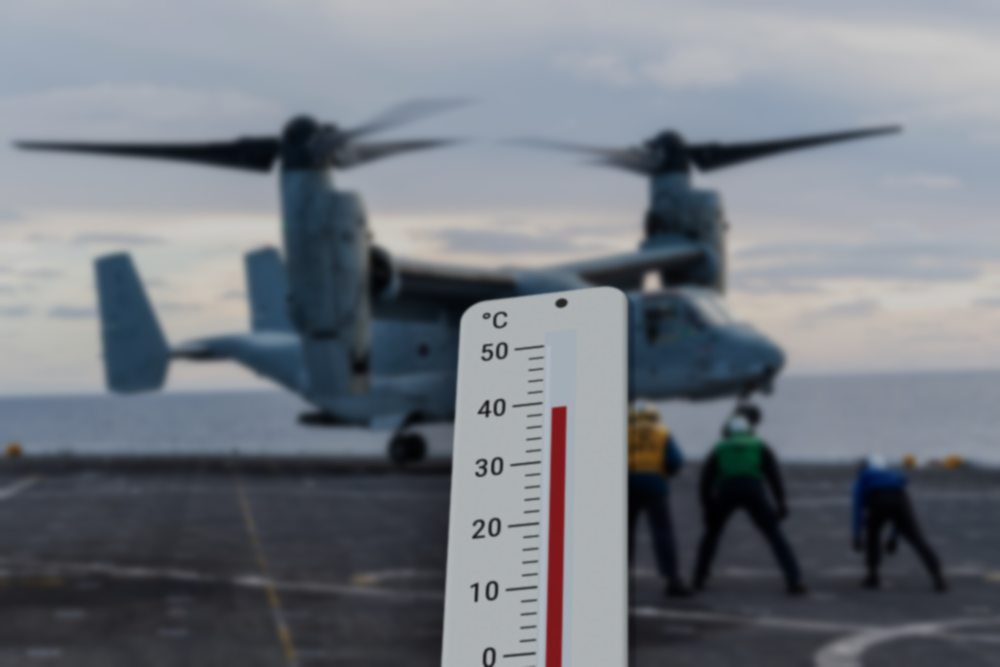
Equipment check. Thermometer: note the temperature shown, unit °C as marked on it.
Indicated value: 39 °C
